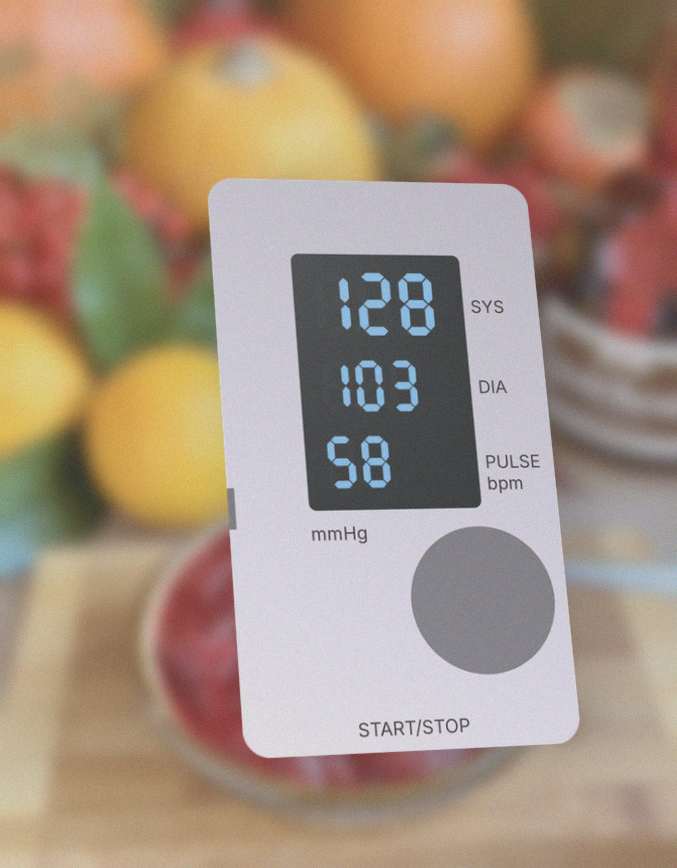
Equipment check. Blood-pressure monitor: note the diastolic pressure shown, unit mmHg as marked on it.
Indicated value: 103 mmHg
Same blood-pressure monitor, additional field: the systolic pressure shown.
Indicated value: 128 mmHg
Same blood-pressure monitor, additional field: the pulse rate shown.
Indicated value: 58 bpm
